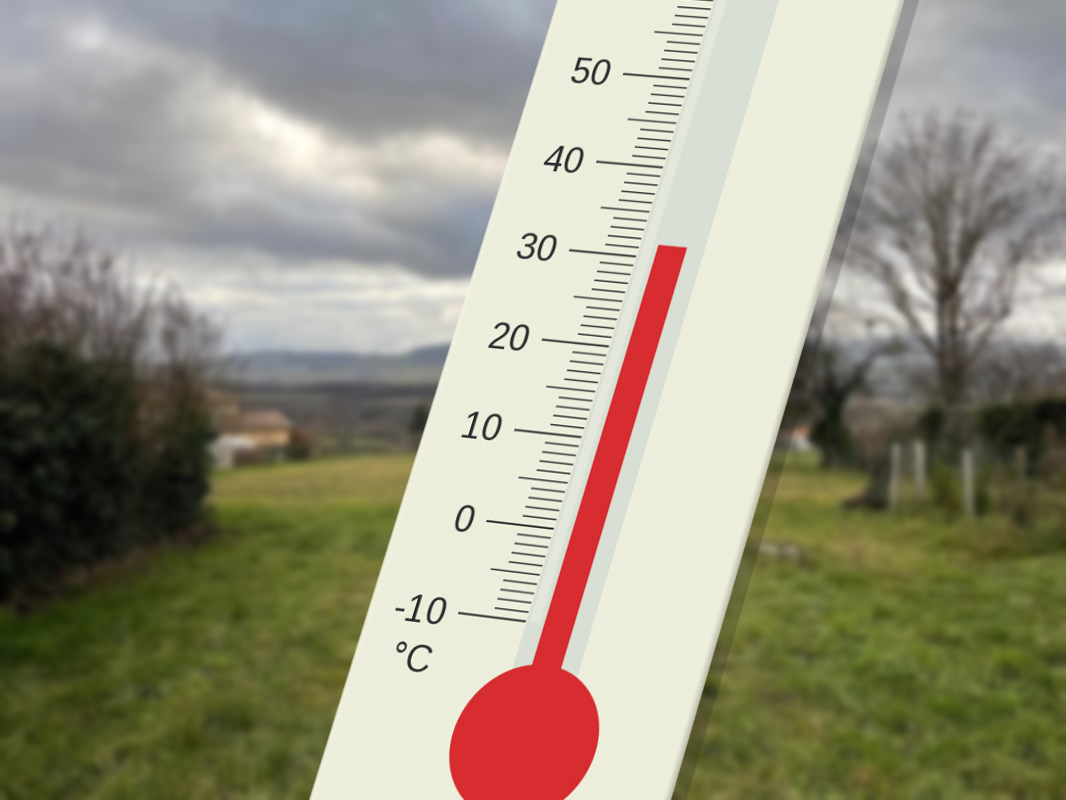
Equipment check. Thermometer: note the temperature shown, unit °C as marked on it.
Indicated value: 31.5 °C
